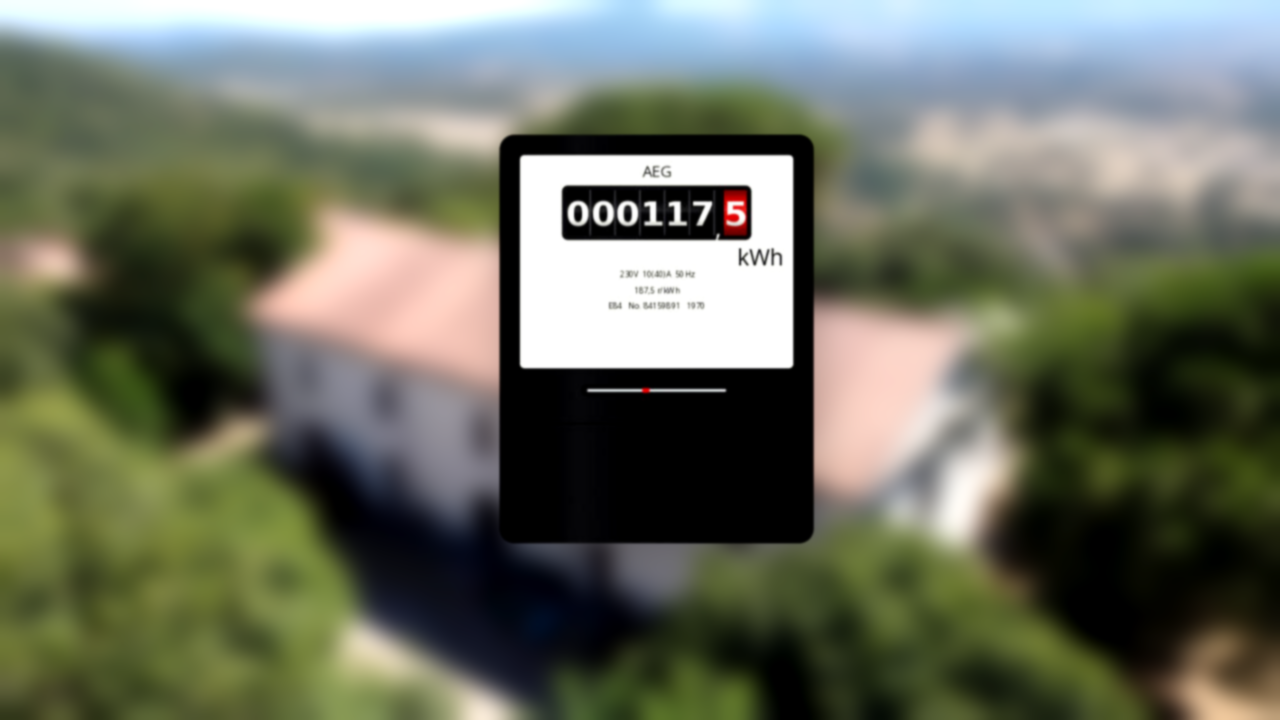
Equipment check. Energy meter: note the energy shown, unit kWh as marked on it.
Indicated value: 117.5 kWh
